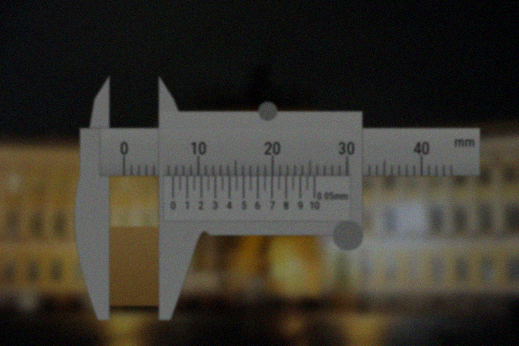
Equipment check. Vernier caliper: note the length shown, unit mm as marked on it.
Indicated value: 6.6 mm
